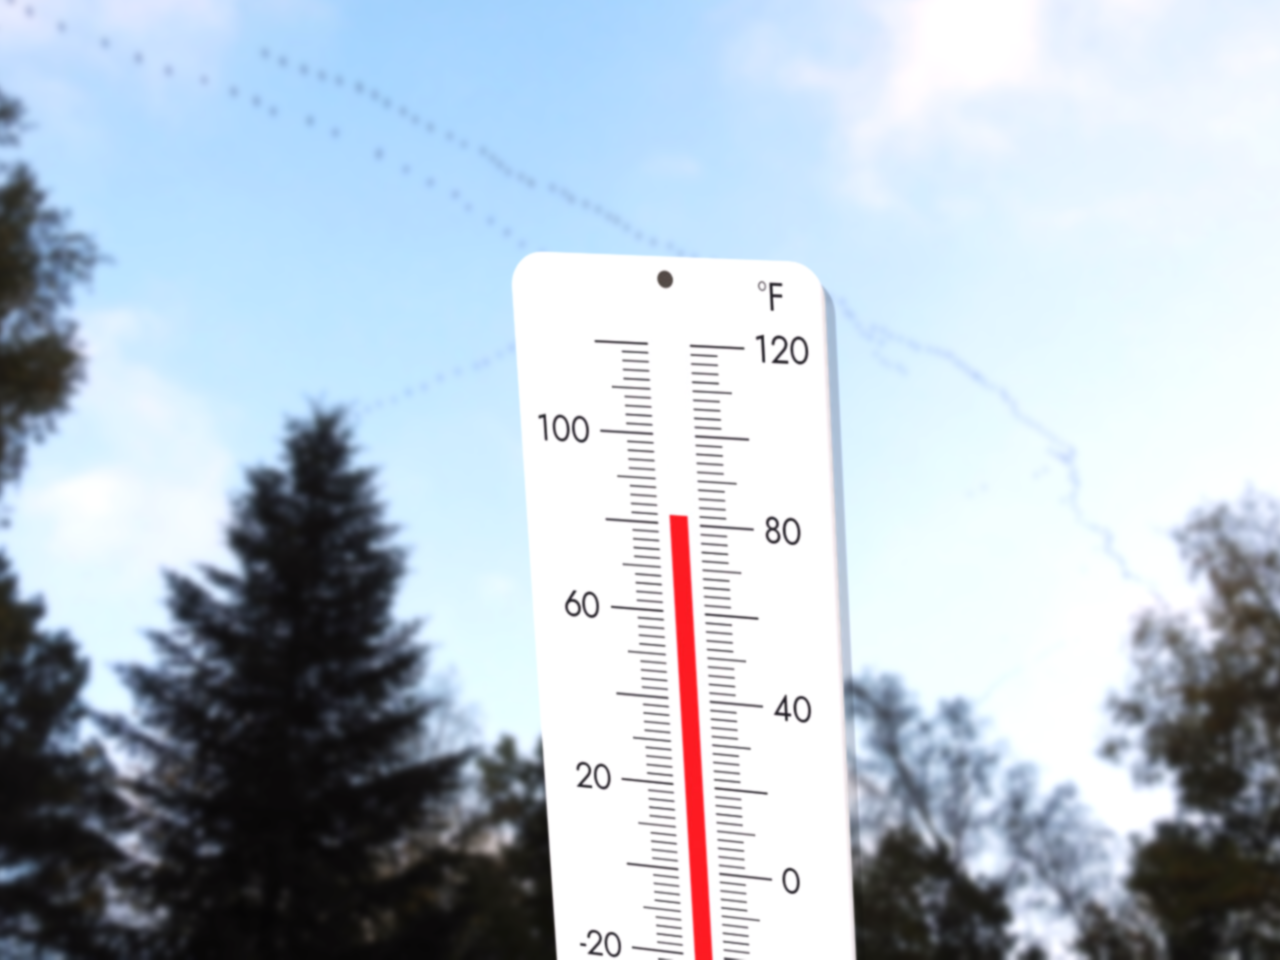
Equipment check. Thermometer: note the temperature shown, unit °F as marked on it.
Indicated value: 82 °F
